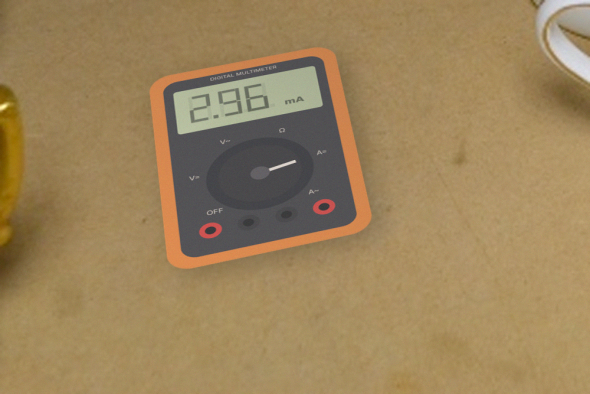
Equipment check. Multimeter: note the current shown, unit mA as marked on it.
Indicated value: 2.96 mA
